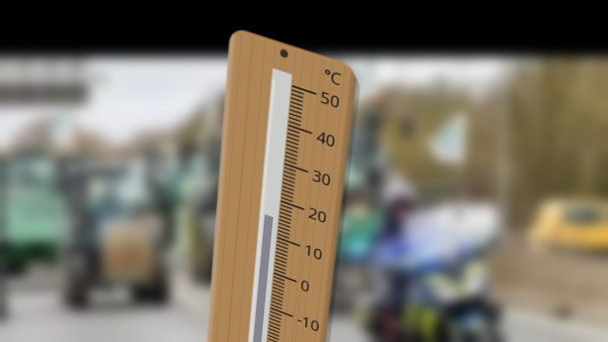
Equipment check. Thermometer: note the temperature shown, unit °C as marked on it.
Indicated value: 15 °C
